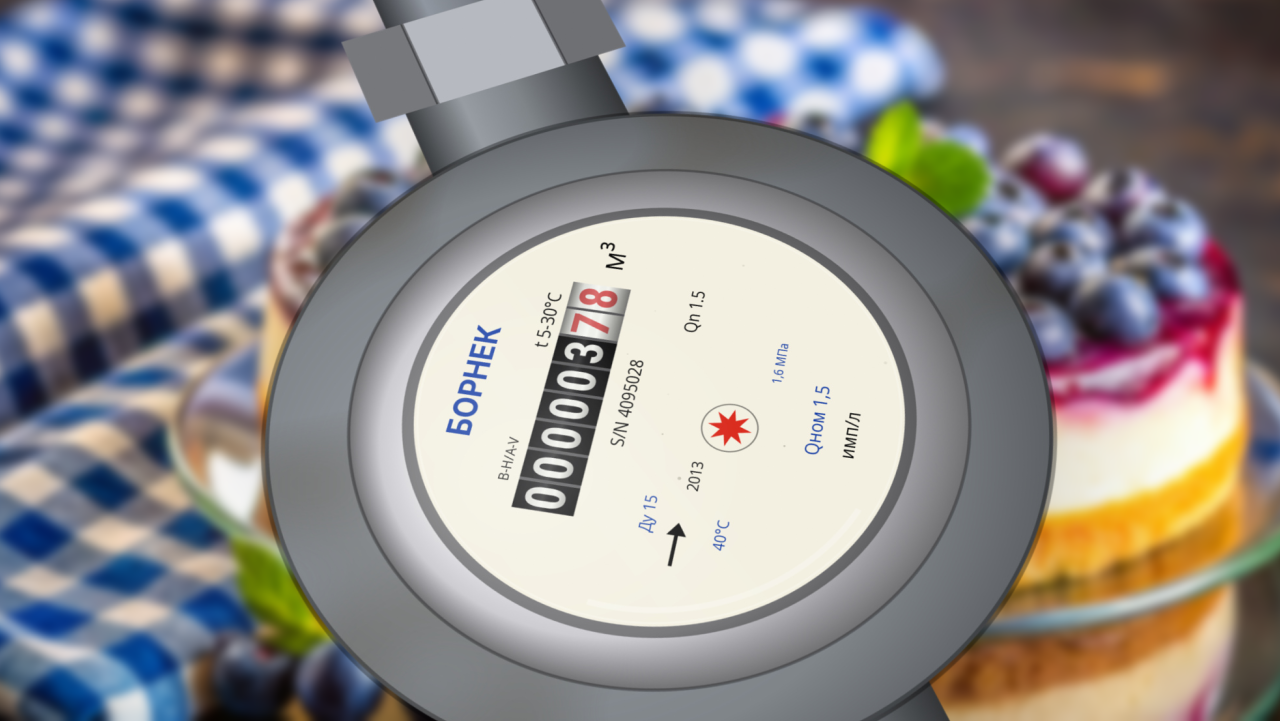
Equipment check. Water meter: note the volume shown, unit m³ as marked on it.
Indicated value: 3.78 m³
